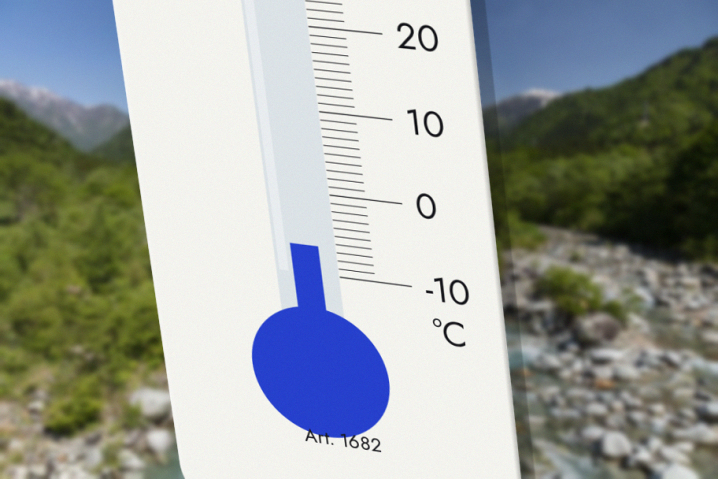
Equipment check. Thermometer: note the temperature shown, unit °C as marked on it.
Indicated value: -6.5 °C
